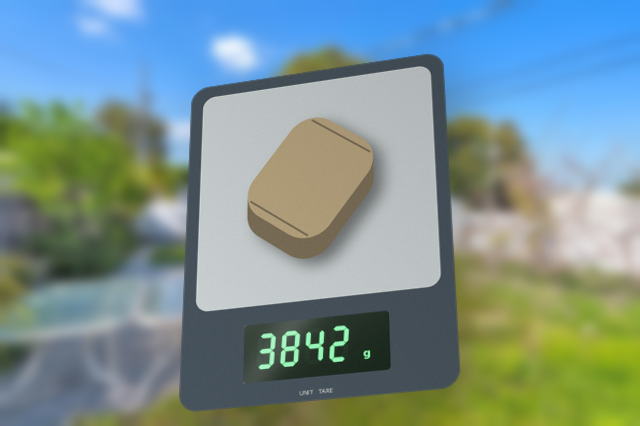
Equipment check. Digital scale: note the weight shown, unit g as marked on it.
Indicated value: 3842 g
